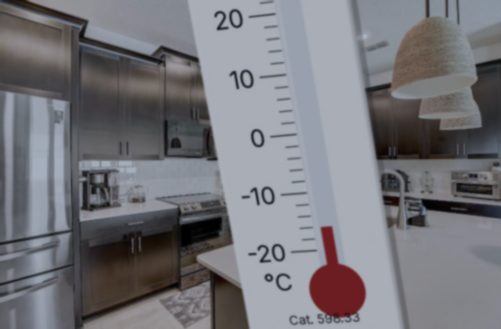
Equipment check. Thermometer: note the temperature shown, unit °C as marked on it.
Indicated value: -16 °C
